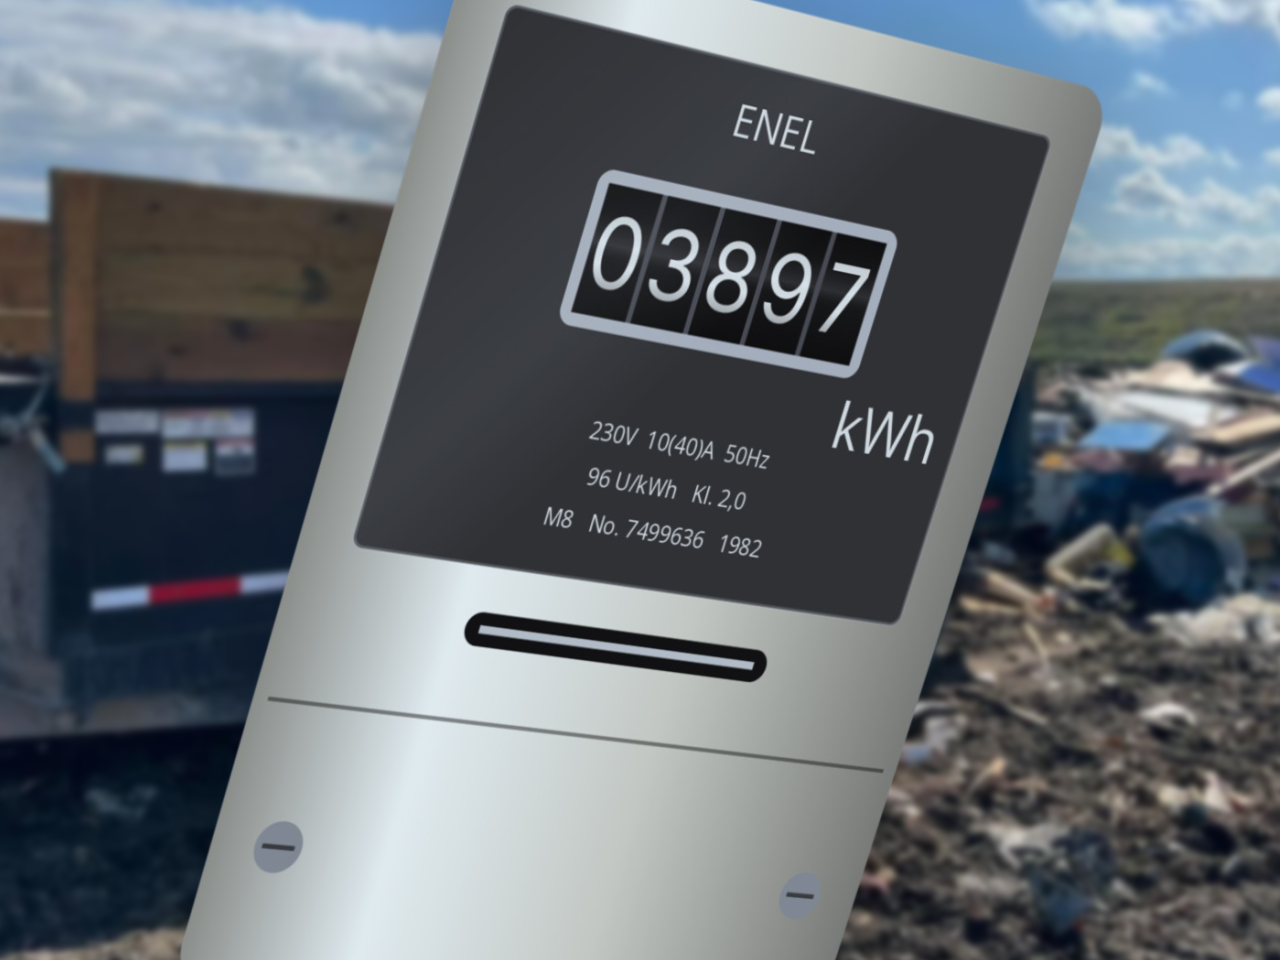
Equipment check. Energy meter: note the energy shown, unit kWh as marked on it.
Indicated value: 3897 kWh
